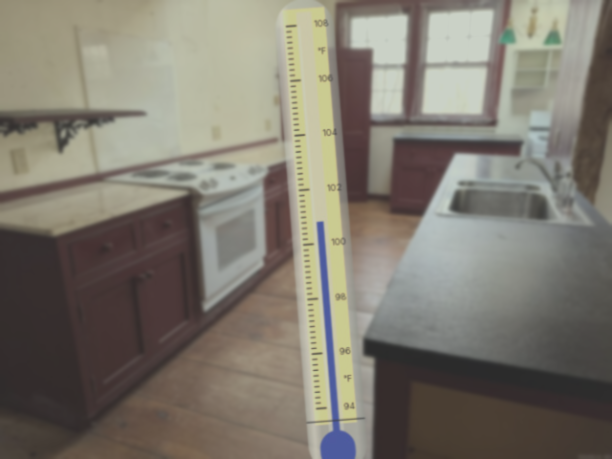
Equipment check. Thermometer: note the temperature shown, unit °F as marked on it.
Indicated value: 100.8 °F
